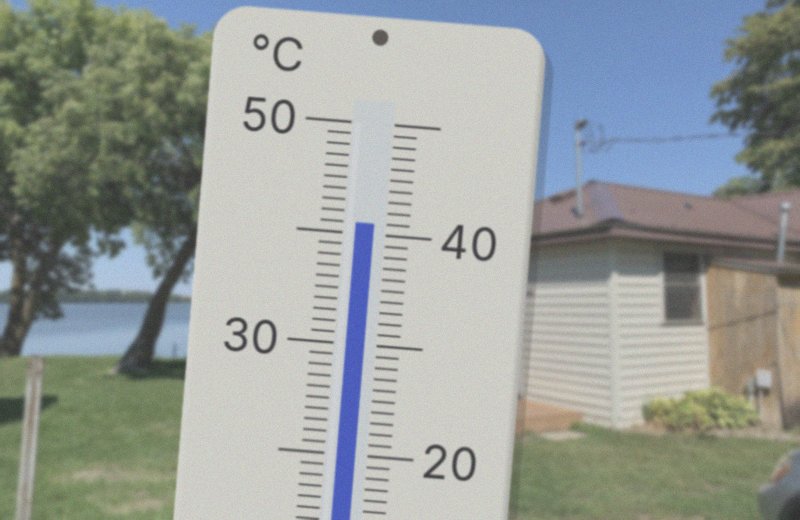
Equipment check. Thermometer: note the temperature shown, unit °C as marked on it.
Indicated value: 41 °C
